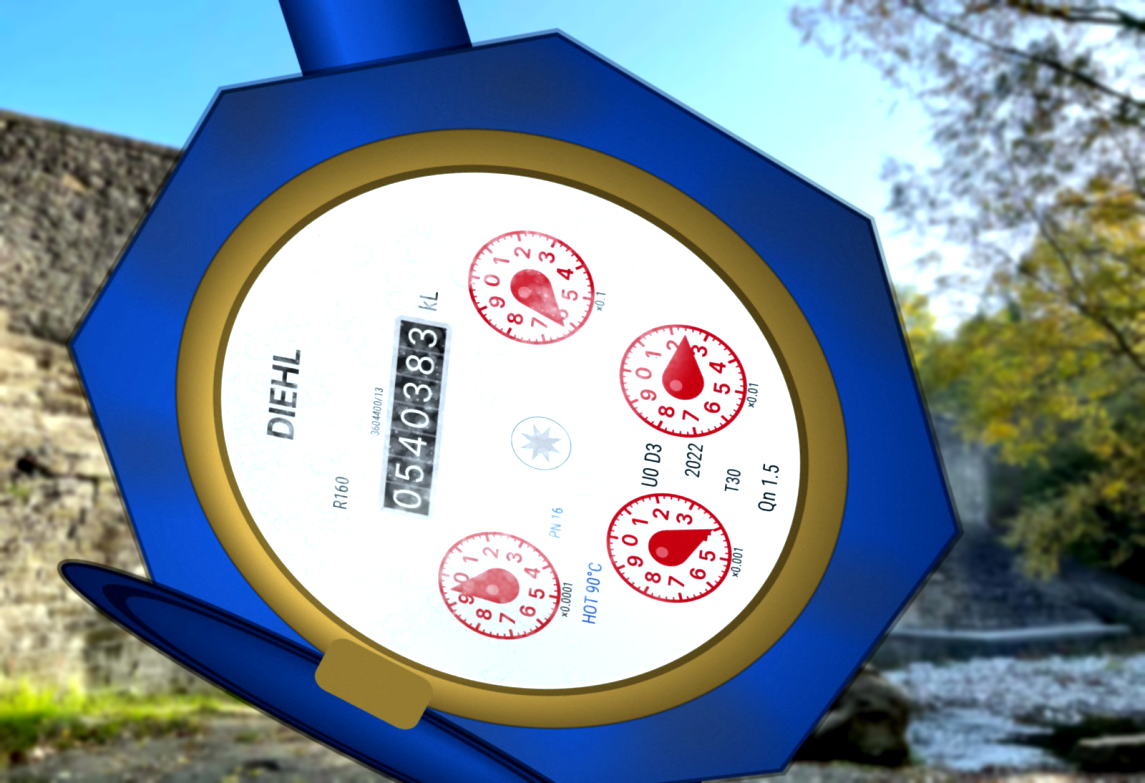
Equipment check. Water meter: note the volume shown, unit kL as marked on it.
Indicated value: 540383.6239 kL
